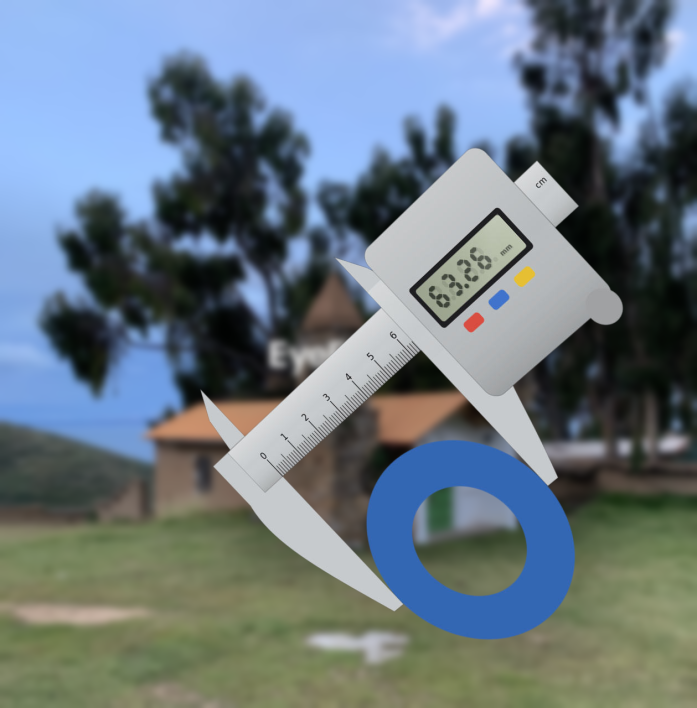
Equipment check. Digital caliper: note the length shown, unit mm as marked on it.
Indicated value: 63.26 mm
